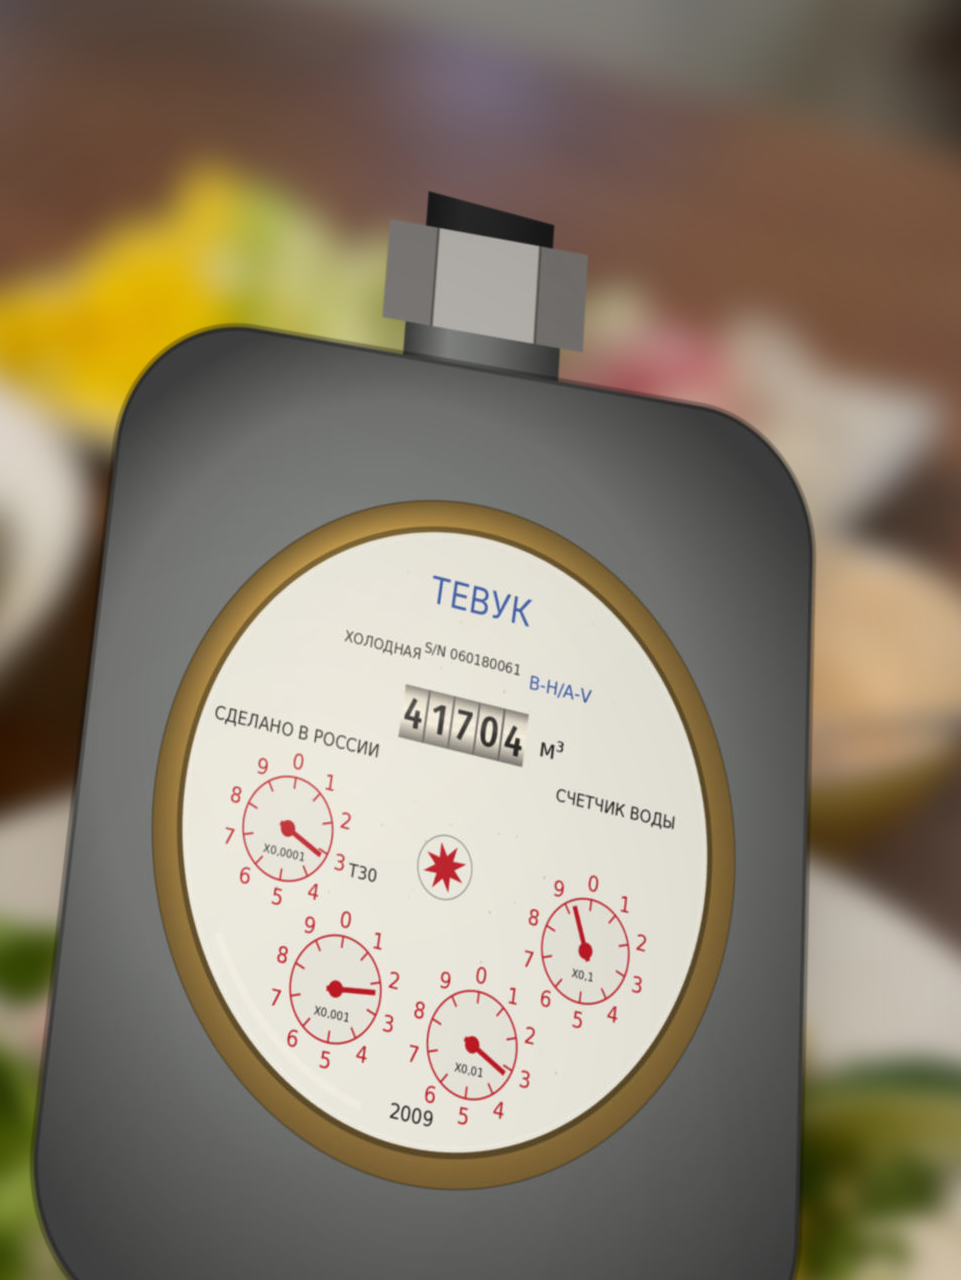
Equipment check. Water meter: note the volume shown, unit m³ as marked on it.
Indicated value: 41703.9323 m³
